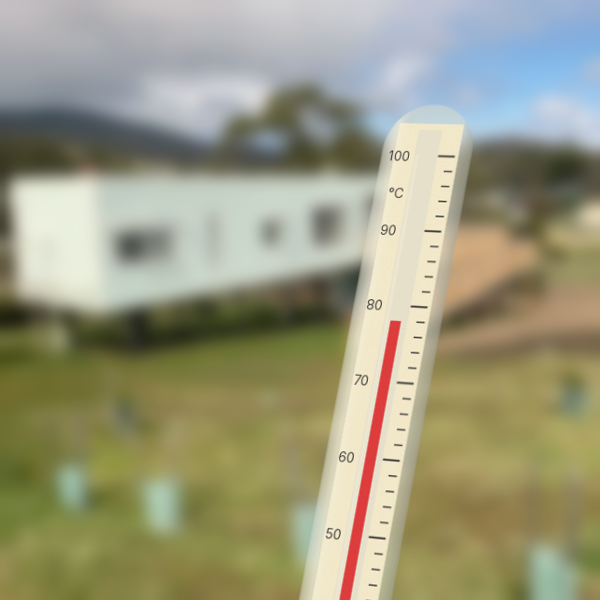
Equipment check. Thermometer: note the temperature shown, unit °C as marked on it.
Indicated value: 78 °C
